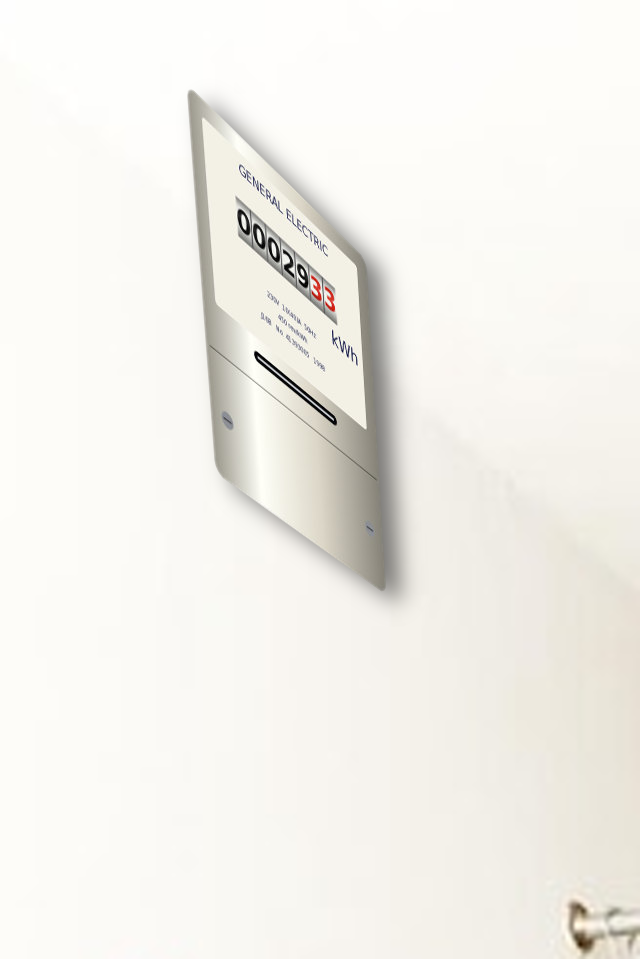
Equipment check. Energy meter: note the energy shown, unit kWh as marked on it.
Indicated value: 29.33 kWh
